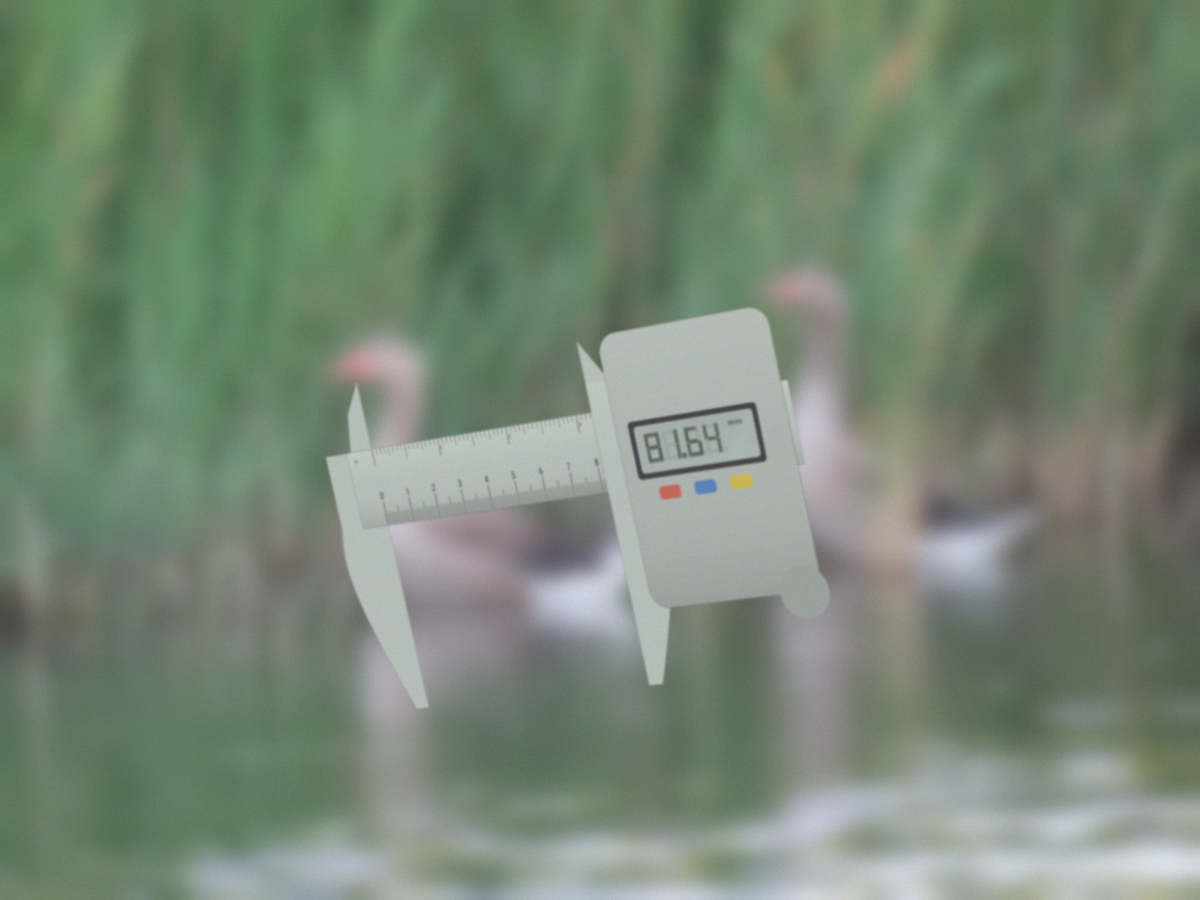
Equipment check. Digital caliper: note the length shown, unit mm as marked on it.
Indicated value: 81.64 mm
